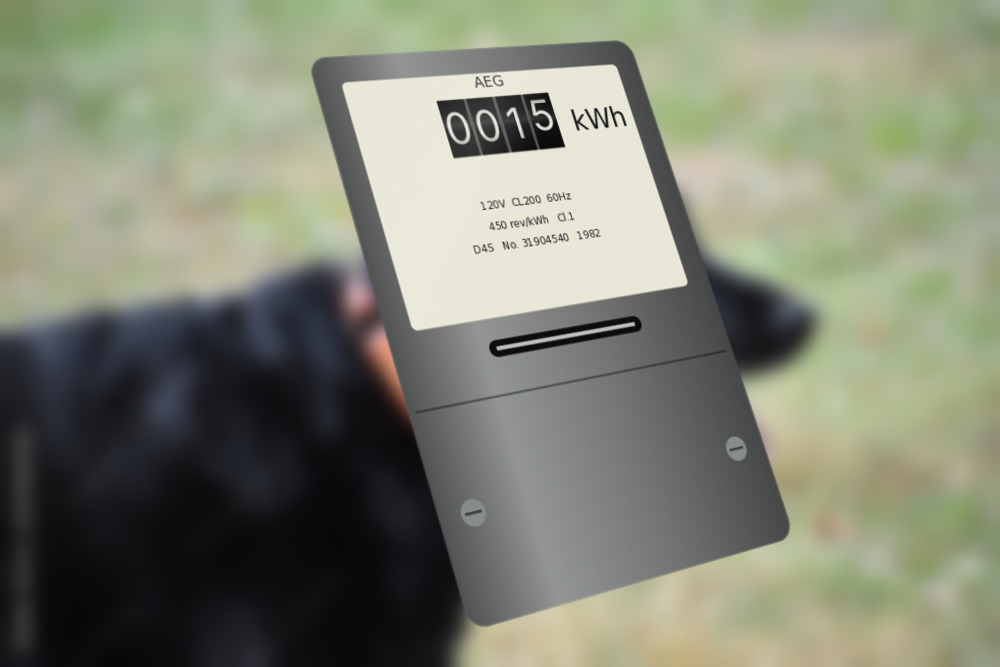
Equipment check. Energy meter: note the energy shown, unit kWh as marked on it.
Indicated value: 15 kWh
